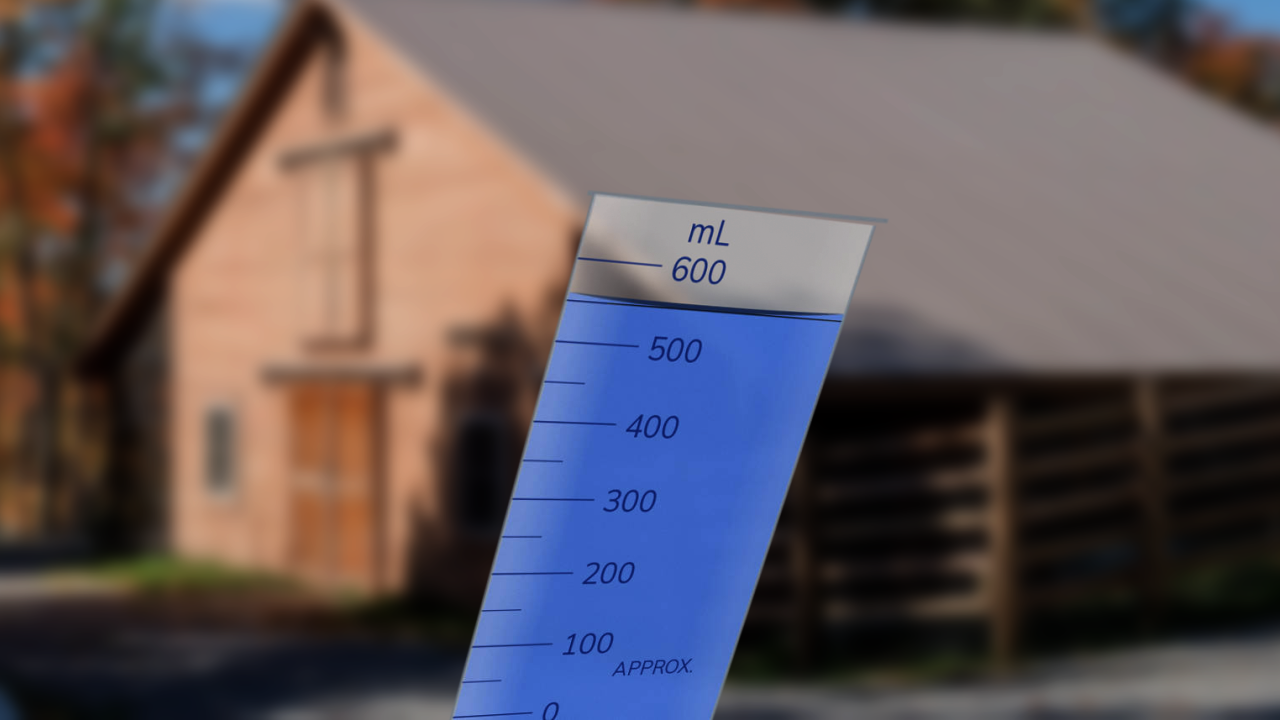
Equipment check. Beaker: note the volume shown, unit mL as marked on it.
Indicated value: 550 mL
